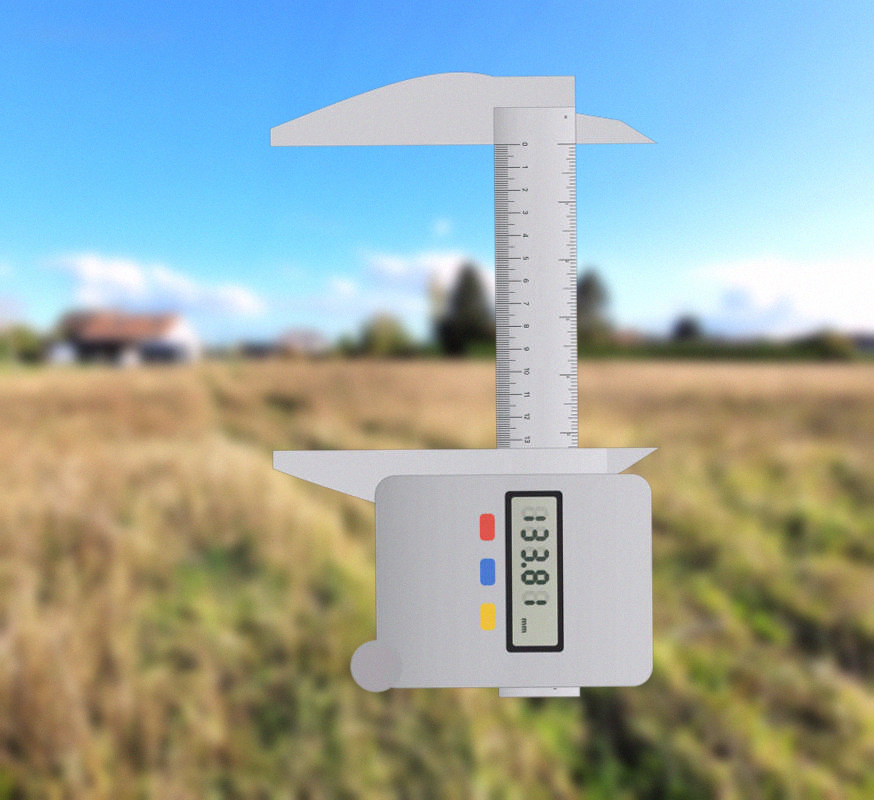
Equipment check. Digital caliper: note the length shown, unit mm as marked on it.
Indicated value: 133.81 mm
